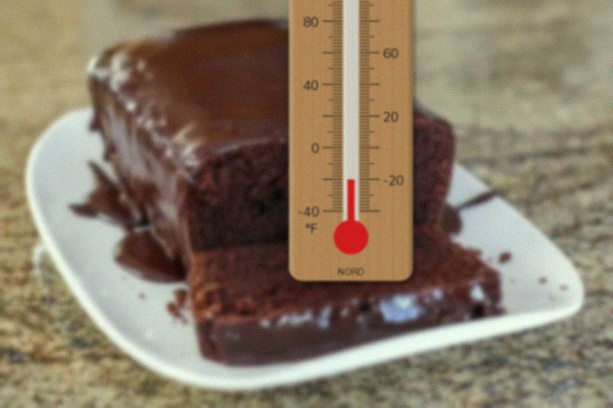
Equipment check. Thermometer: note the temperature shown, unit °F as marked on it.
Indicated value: -20 °F
